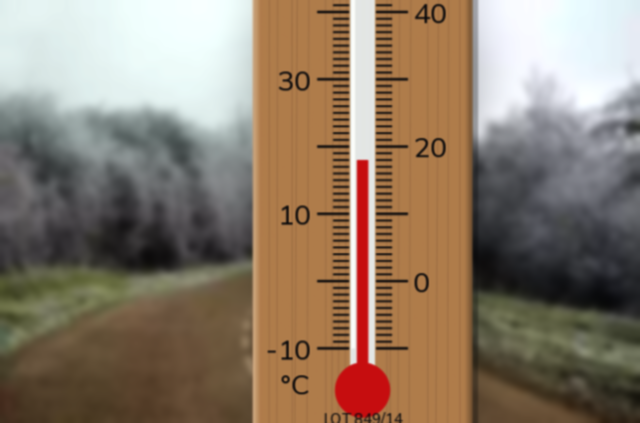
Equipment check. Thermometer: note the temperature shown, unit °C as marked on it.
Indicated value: 18 °C
